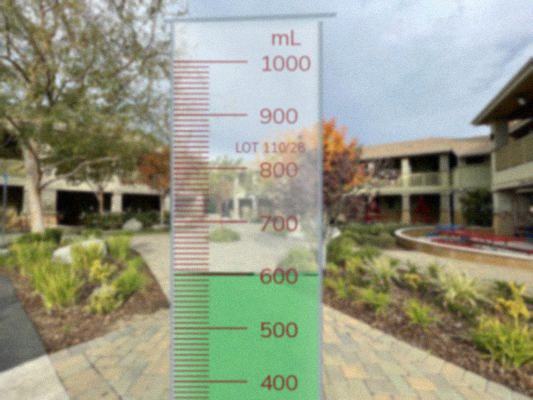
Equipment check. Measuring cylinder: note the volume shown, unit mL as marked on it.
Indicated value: 600 mL
